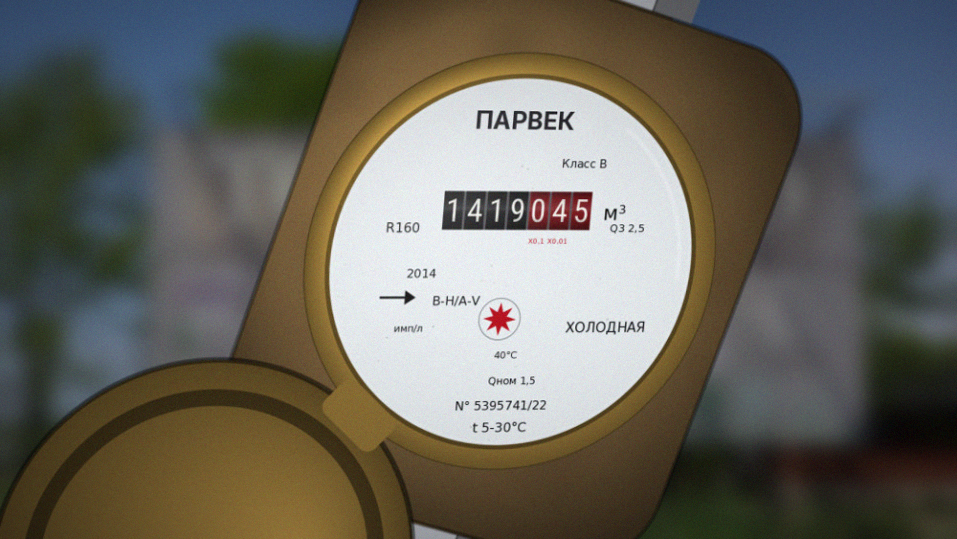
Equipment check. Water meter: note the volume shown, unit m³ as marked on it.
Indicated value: 1419.045 m³
